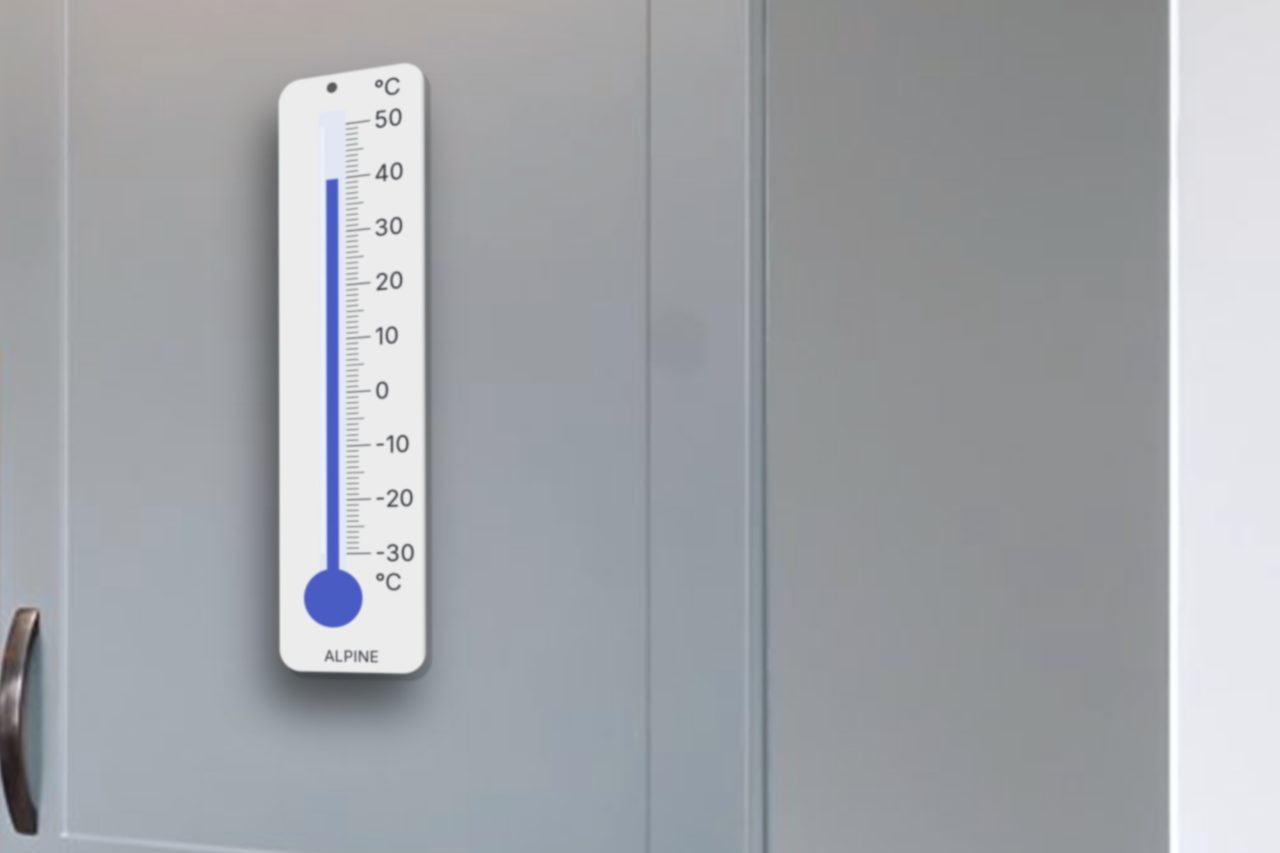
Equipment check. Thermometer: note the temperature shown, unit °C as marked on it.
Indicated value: 40 °C
